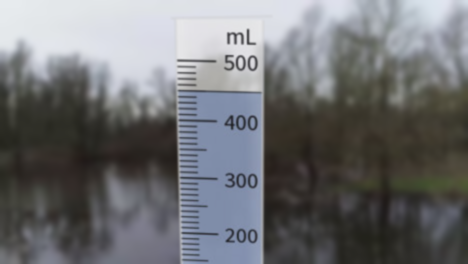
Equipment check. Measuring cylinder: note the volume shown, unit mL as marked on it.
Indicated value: 450 mL
